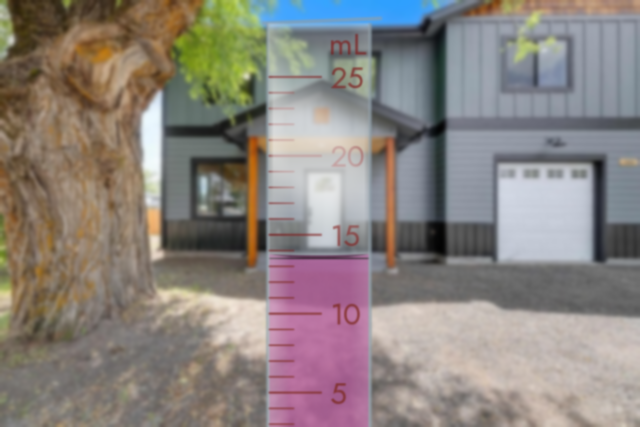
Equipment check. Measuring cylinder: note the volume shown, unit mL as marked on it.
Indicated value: 13.5 mL
